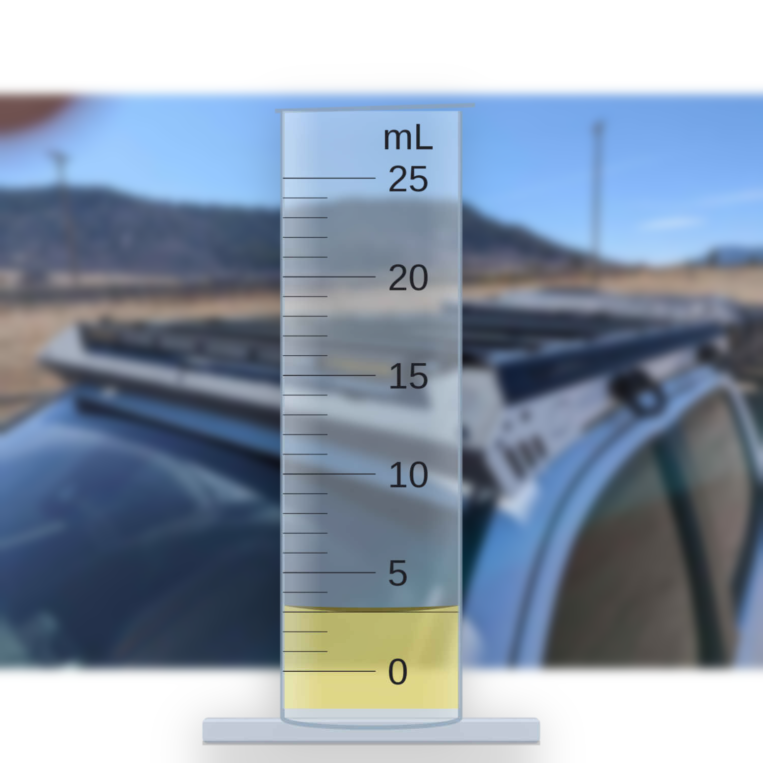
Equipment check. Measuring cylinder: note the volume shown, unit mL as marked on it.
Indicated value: 3 mL
